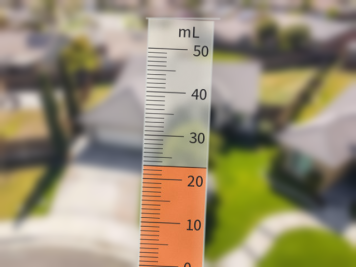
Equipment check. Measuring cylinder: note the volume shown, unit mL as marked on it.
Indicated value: 23 mL
